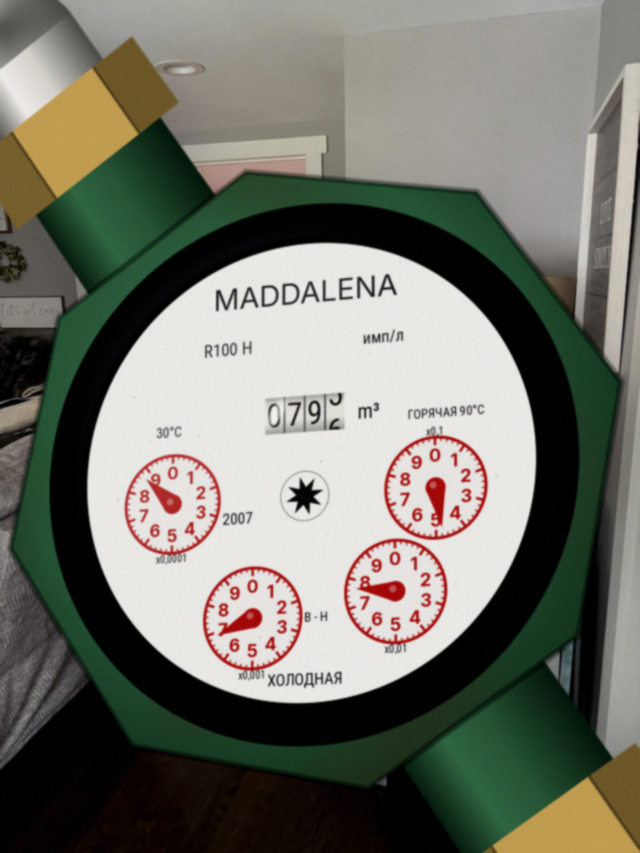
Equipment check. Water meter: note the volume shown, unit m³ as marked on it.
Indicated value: 795.4768 m³
